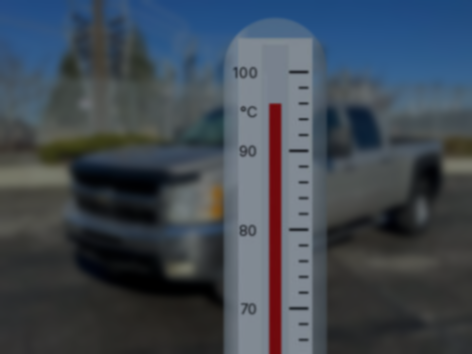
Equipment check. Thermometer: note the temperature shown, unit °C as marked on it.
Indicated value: 96 °C
